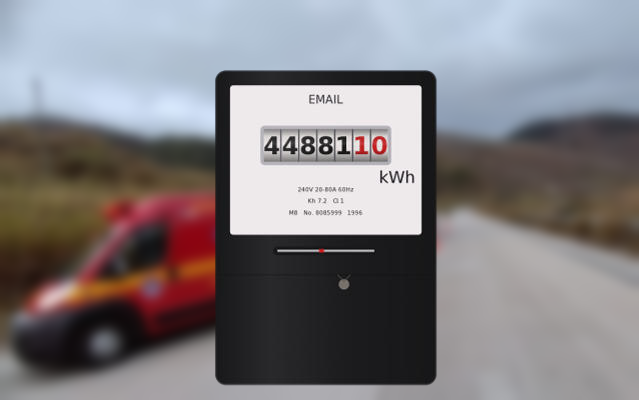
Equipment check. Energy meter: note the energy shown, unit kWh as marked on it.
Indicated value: 44881.10 kWh
